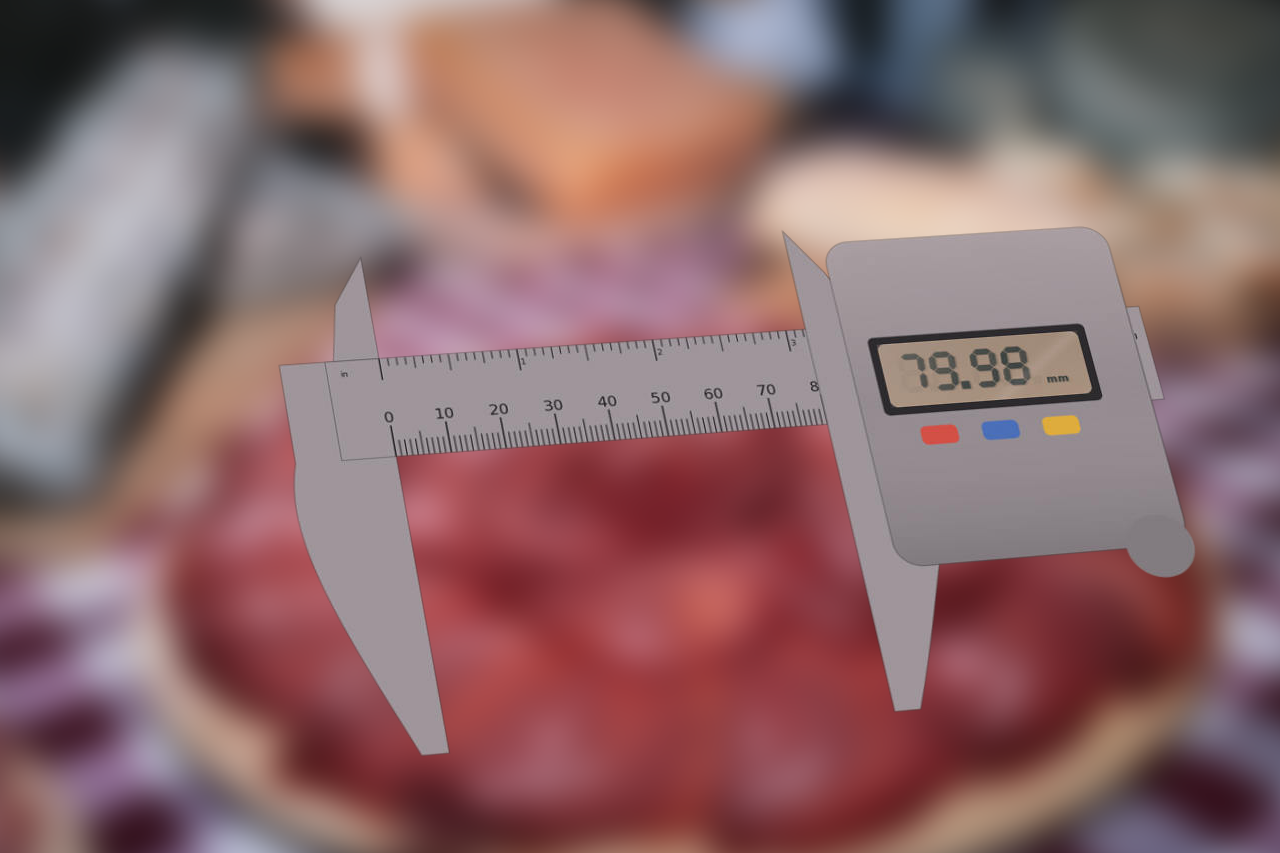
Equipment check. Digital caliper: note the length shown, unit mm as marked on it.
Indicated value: 79.98 mm
